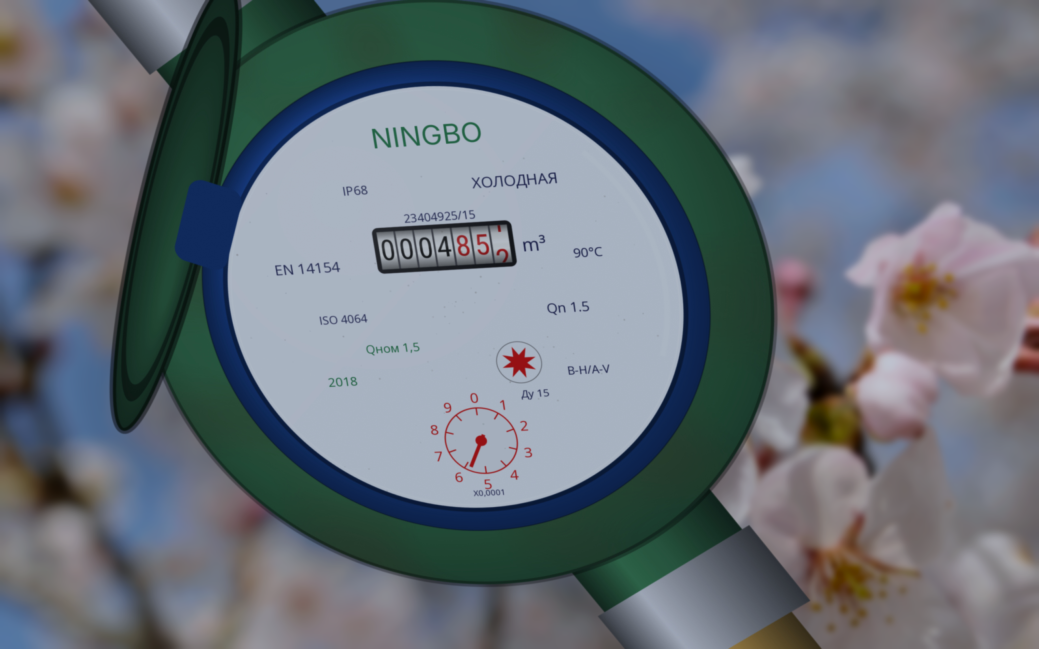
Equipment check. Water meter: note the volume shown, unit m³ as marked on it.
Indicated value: 4.8515 m³
